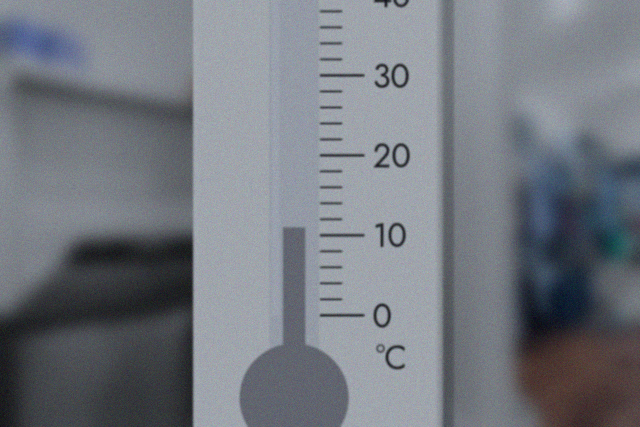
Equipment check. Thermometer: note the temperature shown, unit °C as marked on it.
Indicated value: 11 °C
